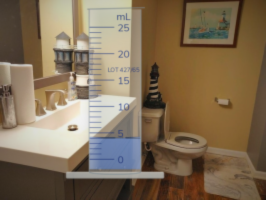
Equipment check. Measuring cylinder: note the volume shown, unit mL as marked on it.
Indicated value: 4 mL
